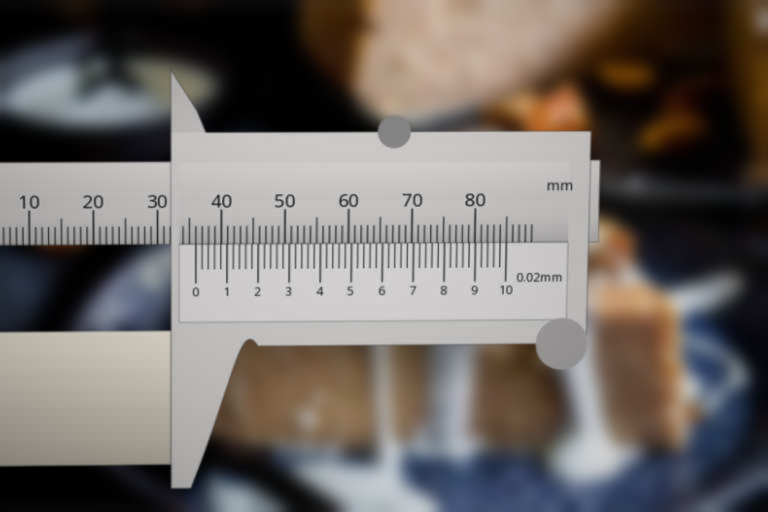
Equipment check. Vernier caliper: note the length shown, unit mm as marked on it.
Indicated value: 36.0 mm
